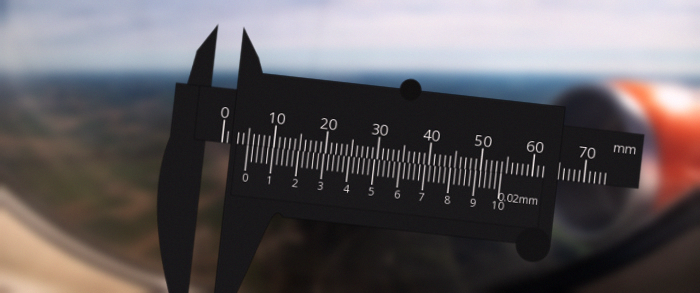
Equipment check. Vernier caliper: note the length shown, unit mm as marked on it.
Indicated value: 5.0 mm
